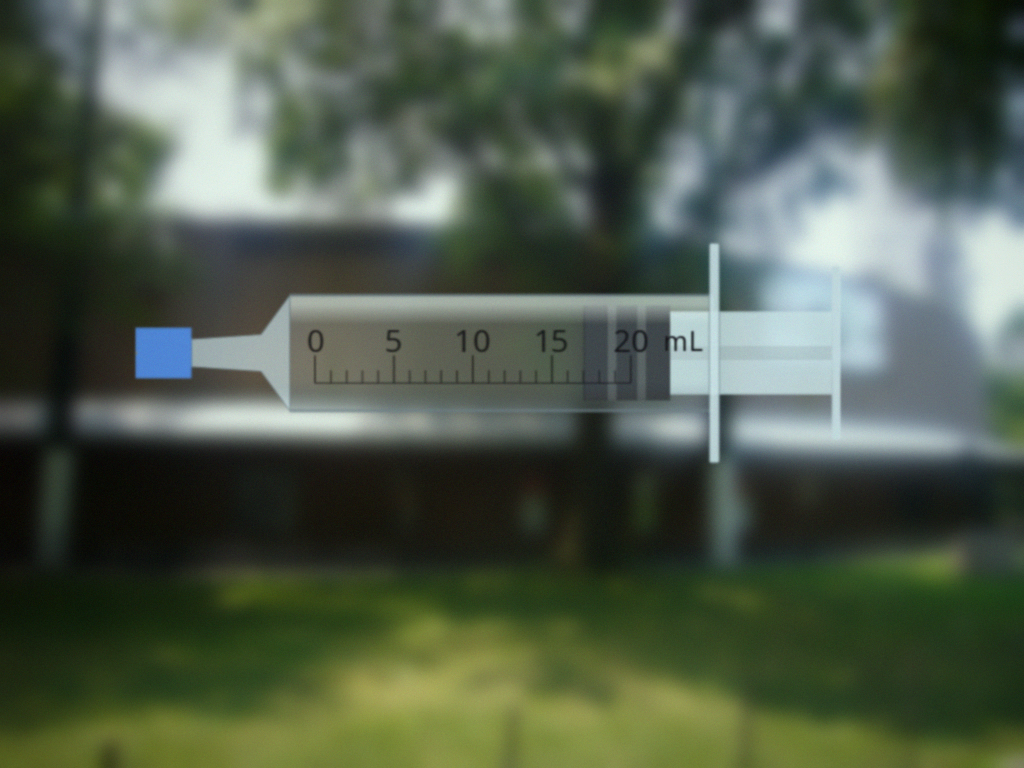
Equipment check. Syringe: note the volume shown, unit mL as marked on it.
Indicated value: 17 mL
